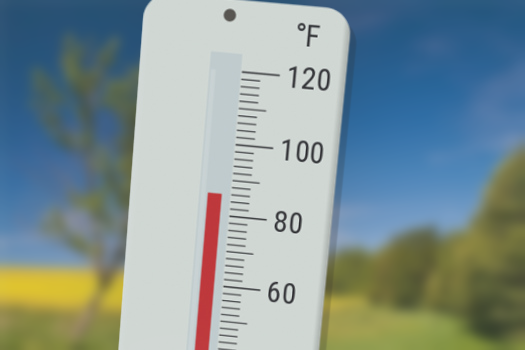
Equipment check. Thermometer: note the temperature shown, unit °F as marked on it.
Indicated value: 86 °F
